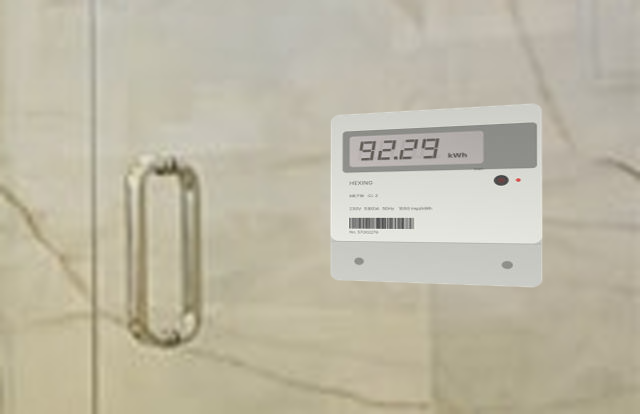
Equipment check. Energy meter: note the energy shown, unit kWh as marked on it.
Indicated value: 92.29 kWh
